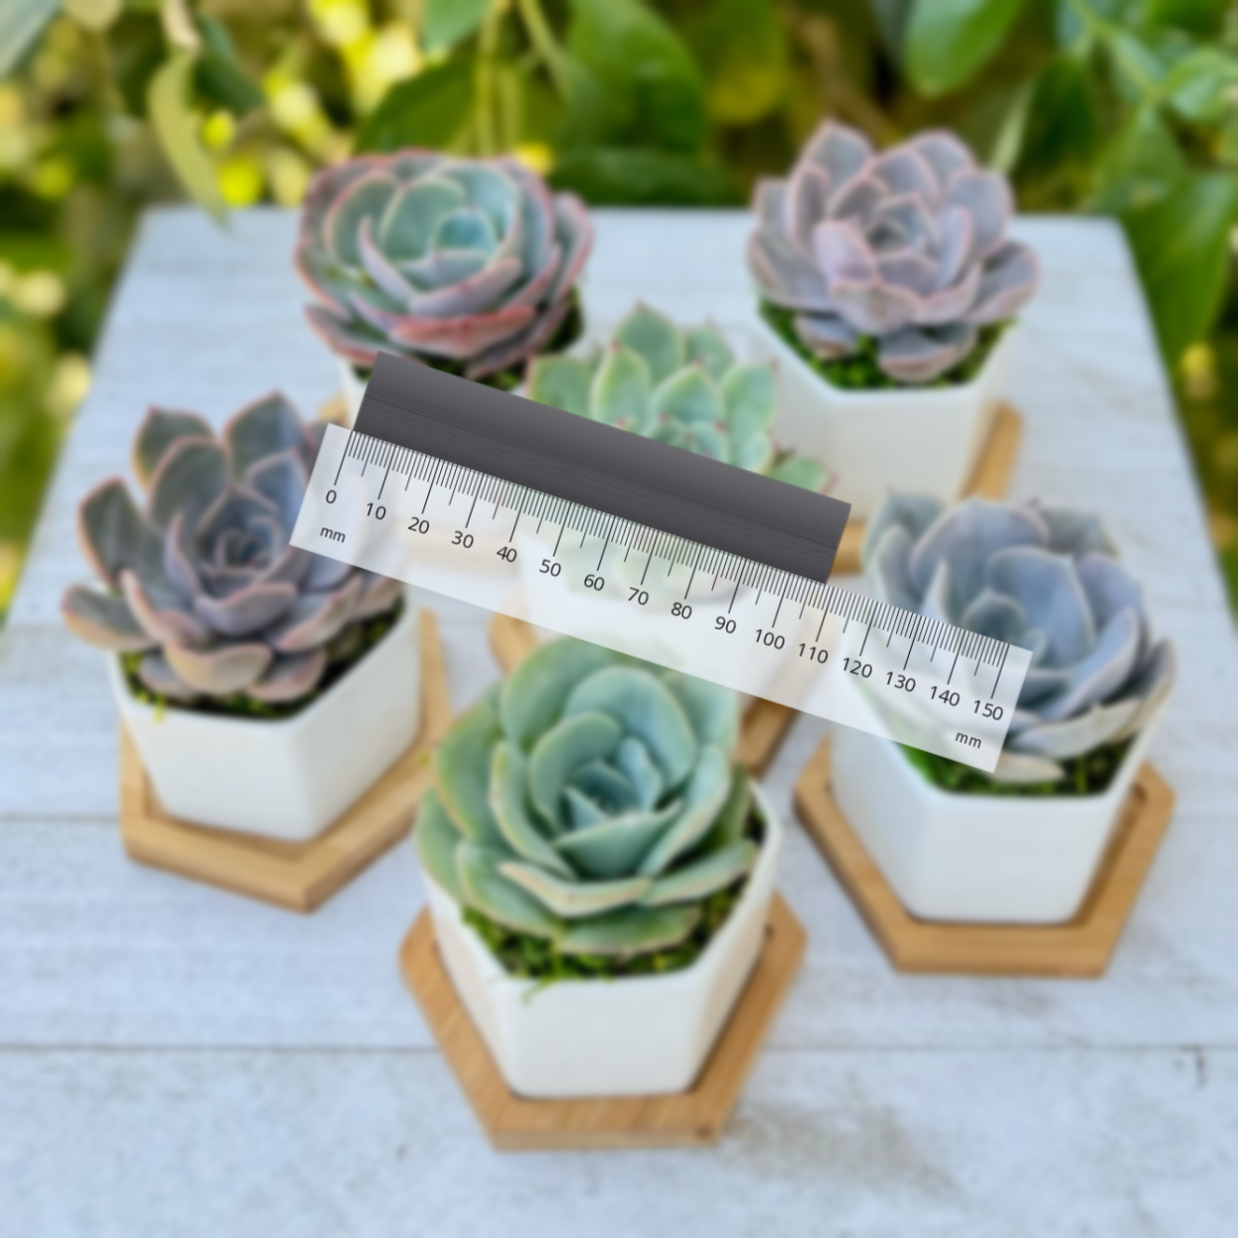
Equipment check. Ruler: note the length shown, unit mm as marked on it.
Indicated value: 108 mm
